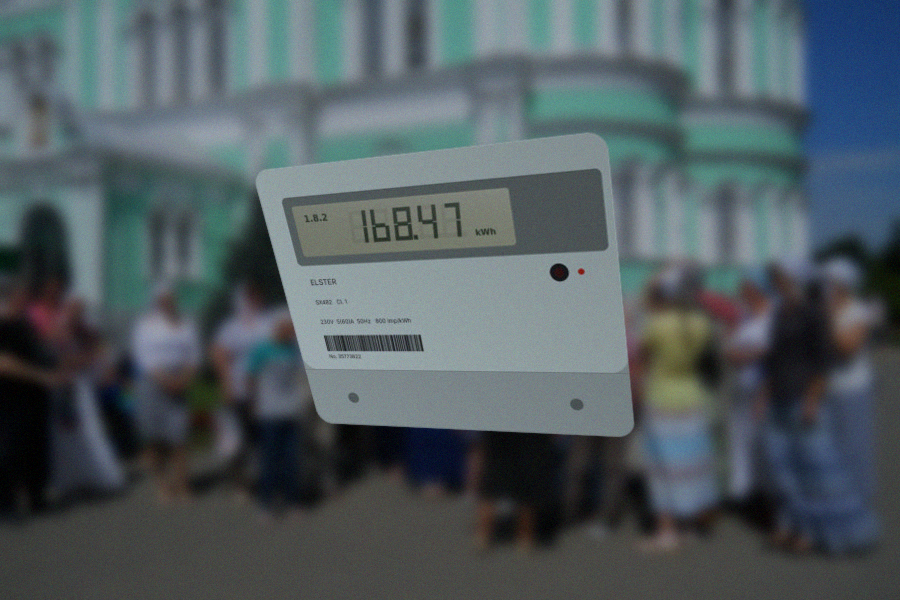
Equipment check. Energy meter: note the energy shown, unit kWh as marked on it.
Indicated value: 168.47 kWh
